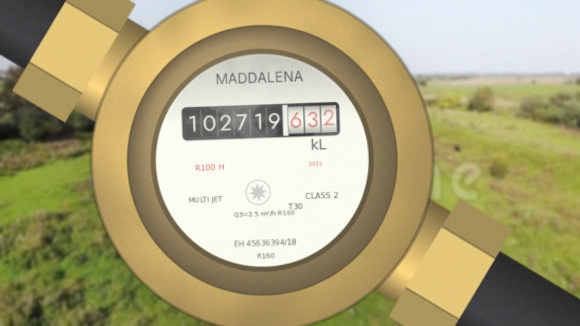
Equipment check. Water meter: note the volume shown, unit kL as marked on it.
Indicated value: 102719.632 kL
